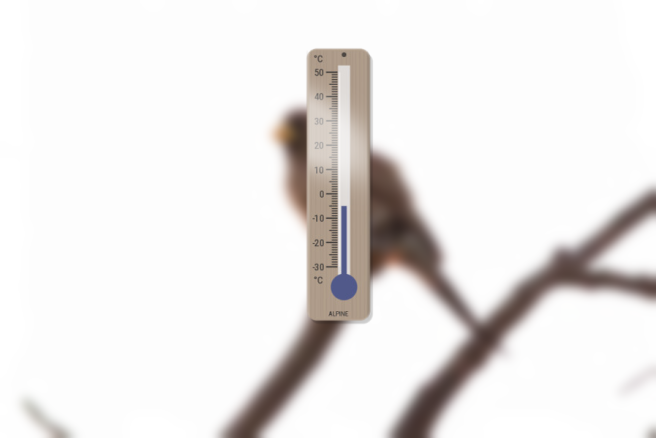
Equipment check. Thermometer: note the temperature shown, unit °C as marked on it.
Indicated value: -5 °C
